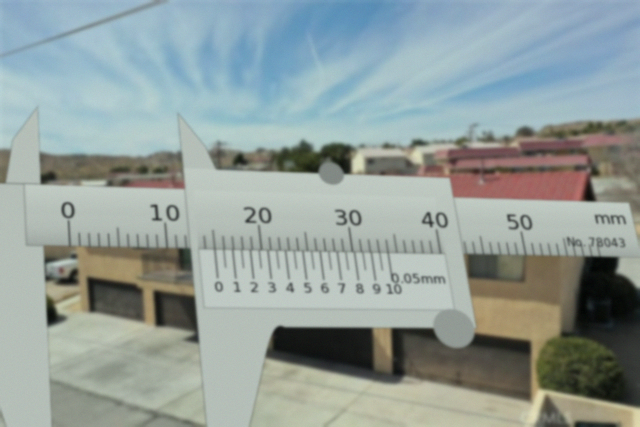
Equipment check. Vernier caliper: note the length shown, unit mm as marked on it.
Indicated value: 15.0 mm
